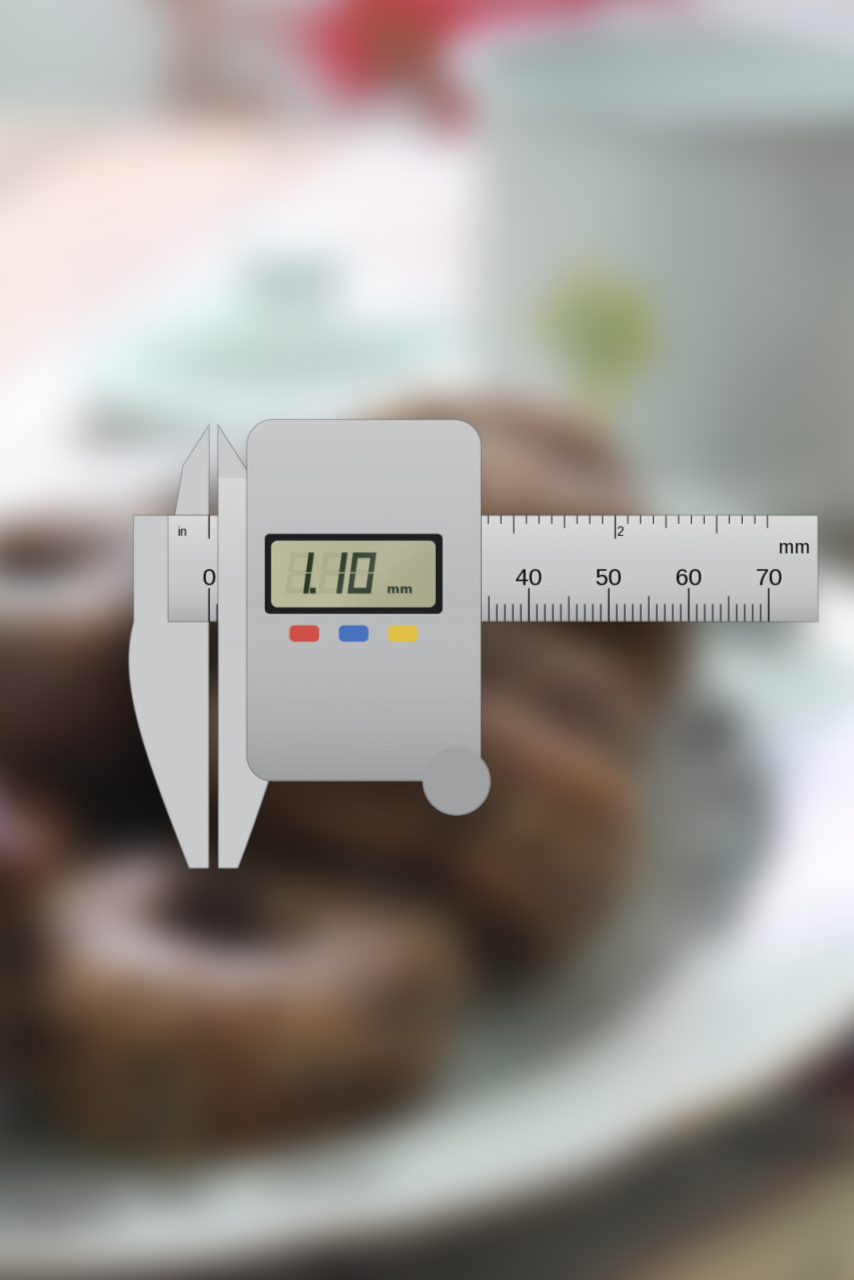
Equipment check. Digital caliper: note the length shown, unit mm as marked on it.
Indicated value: 1.10 mm
